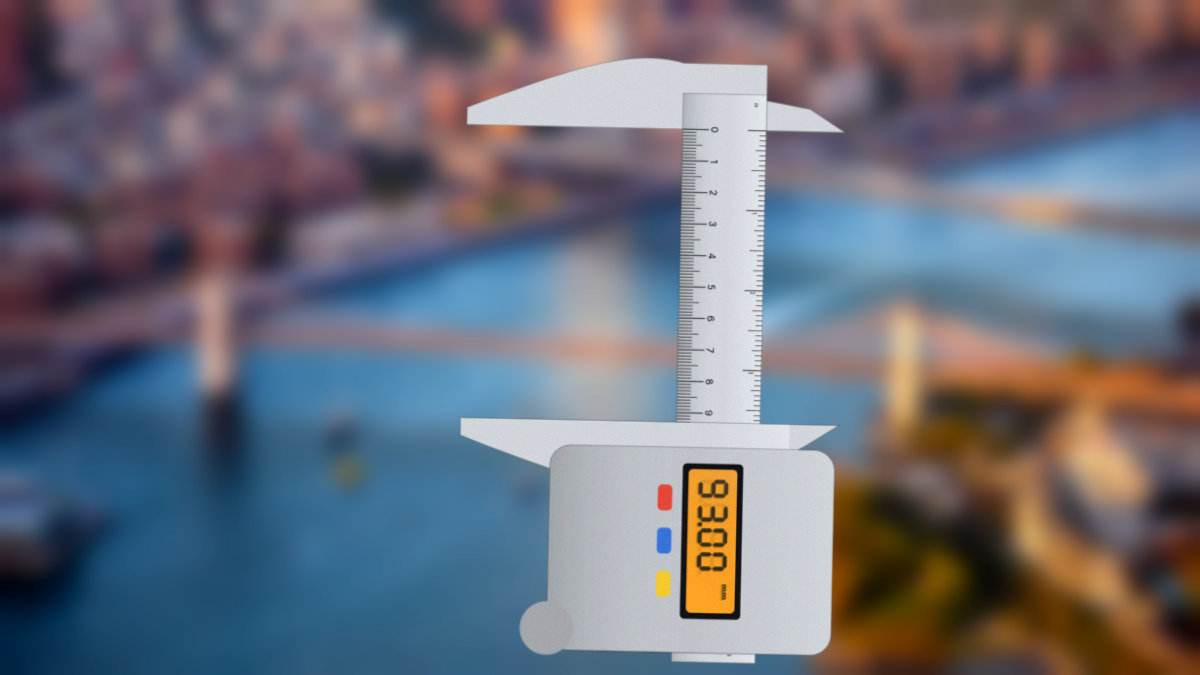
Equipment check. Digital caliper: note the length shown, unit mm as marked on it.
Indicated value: 93.00 mm
